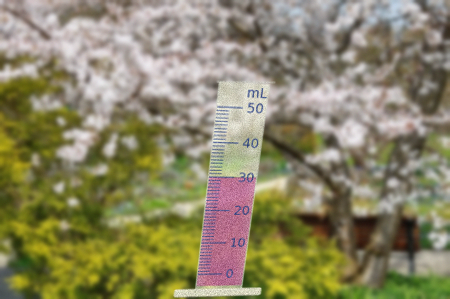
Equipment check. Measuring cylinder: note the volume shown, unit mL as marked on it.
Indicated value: 30 mL
